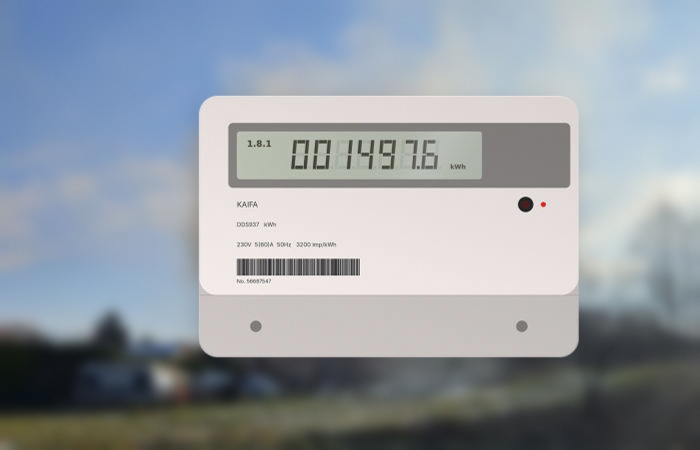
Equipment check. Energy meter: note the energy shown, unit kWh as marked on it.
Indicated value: 1497.6 kWh
